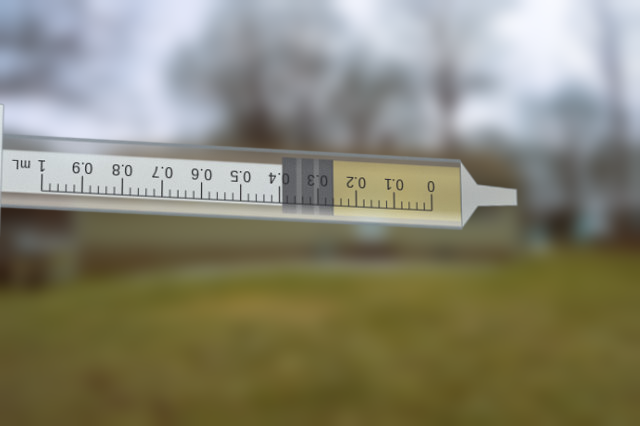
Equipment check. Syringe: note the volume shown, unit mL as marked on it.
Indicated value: 0.26 mL
